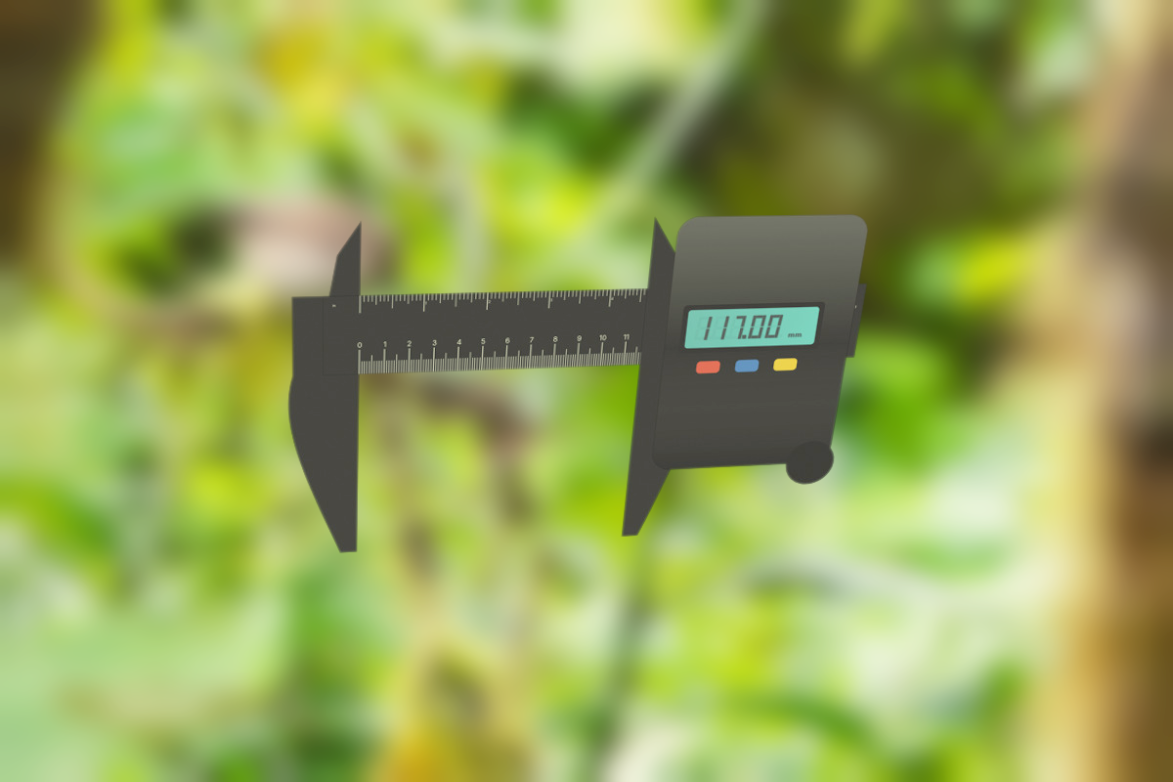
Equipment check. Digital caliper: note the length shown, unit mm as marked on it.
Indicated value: 117.00 mm
